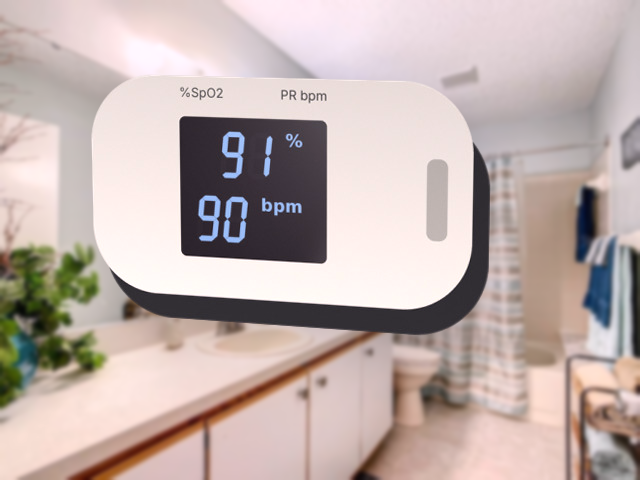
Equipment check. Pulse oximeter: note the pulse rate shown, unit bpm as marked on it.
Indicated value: 90 bpm
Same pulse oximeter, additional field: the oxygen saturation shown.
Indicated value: 91 %
